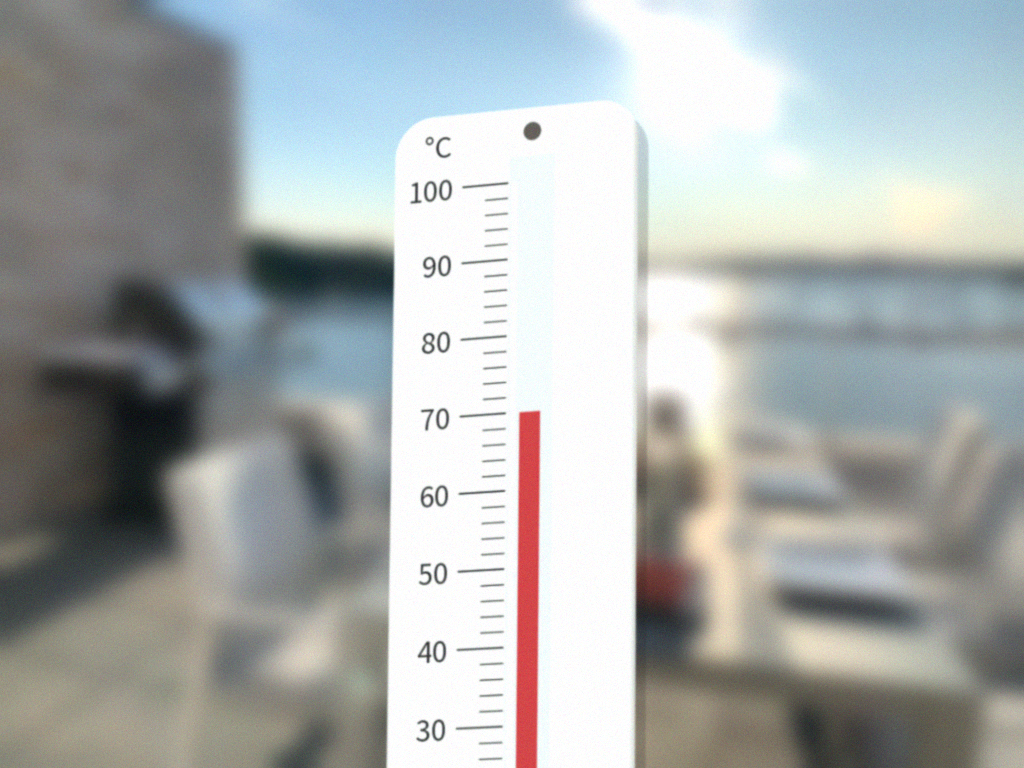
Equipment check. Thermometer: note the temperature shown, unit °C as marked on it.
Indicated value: 70 °C
